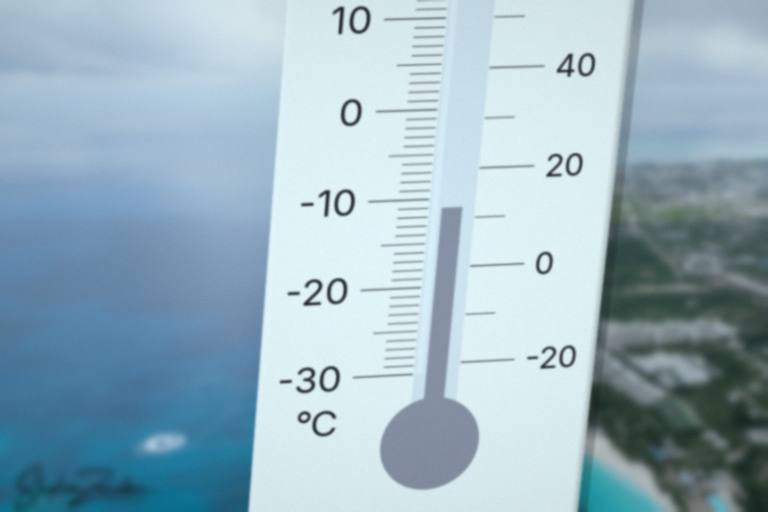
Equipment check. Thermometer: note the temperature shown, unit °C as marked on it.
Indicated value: -11 °C
